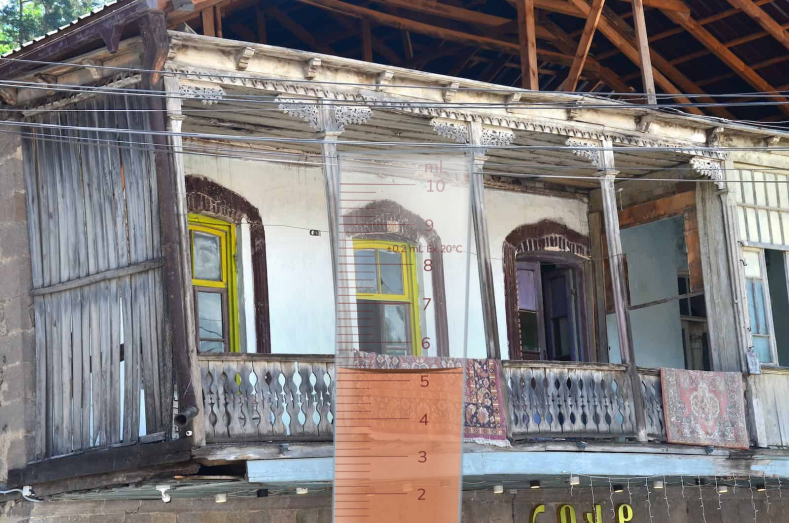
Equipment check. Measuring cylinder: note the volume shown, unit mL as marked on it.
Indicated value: 5.2 mL
